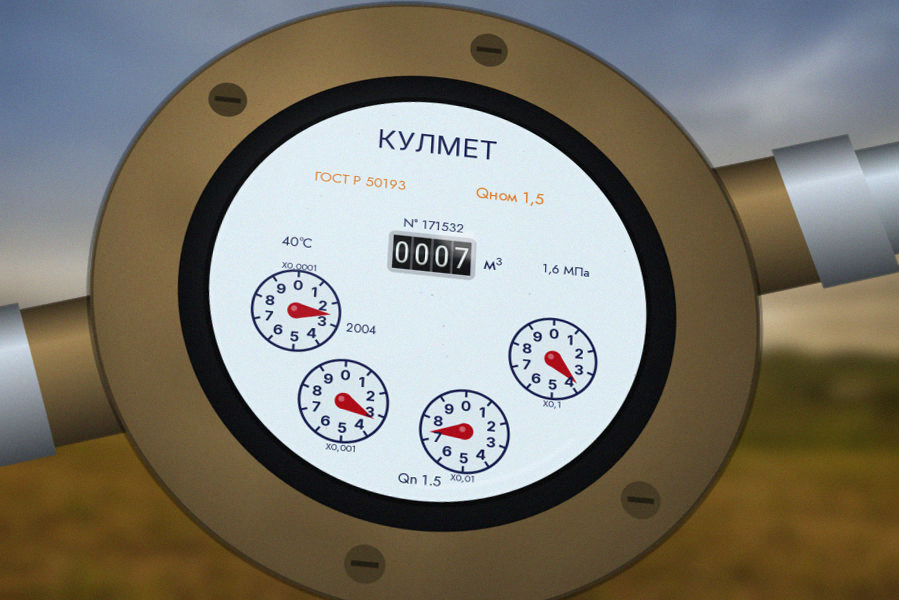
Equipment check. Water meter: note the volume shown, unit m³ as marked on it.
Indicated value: 7.3732 m³
